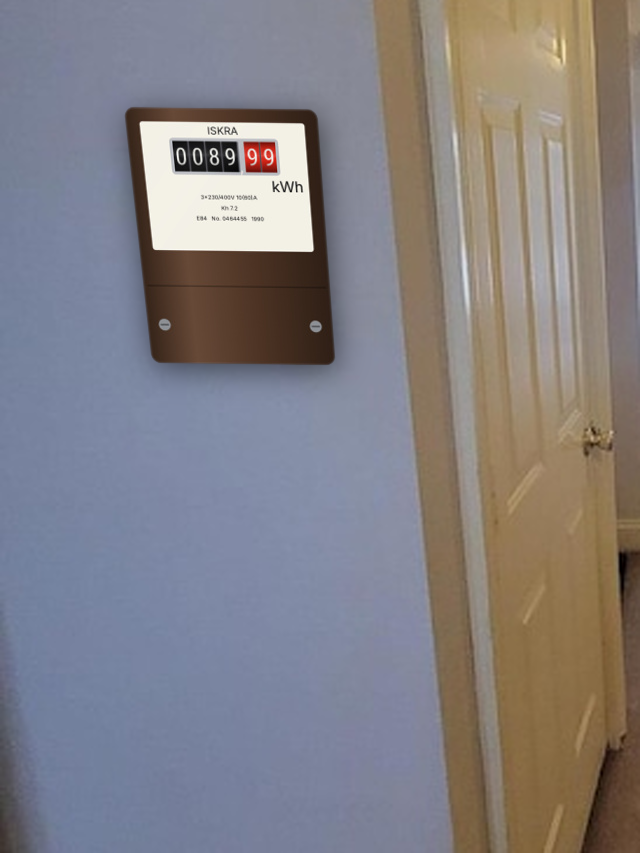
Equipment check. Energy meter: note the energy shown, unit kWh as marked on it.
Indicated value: 89.99 kWh
